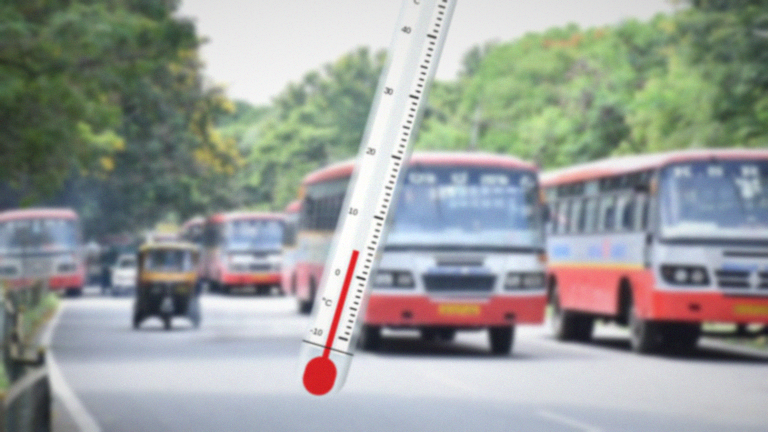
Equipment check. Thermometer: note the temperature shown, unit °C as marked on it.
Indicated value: 4 °C
